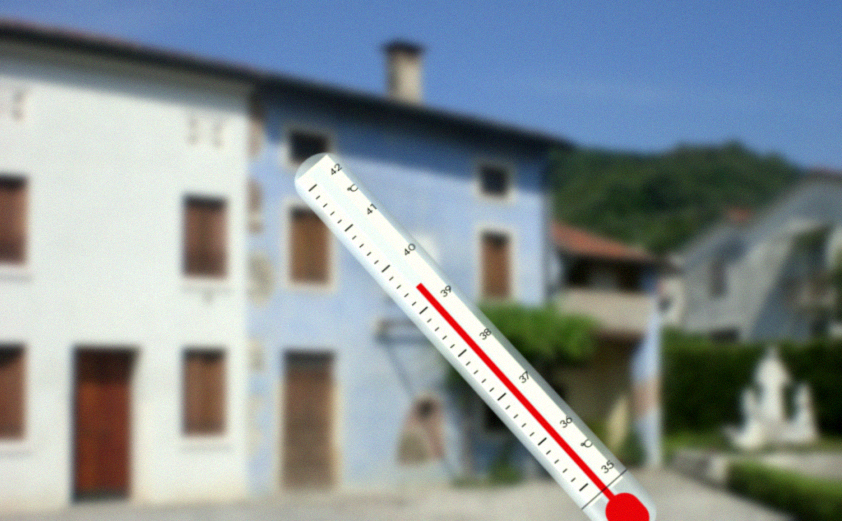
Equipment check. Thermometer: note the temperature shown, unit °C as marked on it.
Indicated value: 39.4 °C
